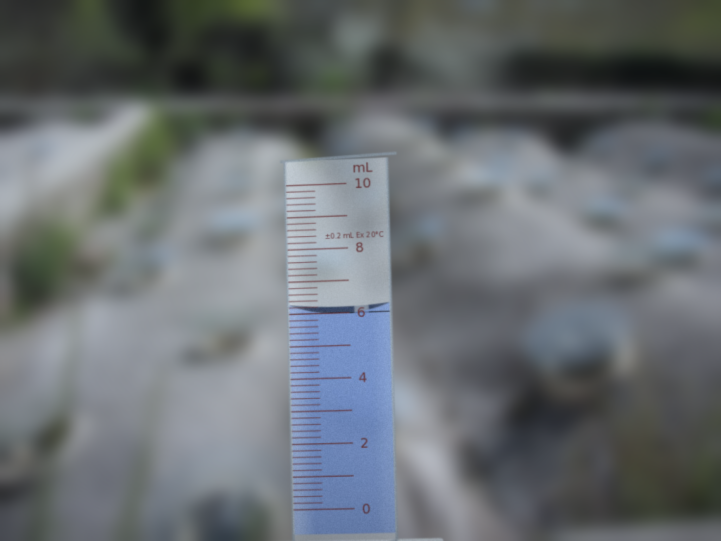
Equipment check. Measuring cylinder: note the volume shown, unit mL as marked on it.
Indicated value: 6 mL
